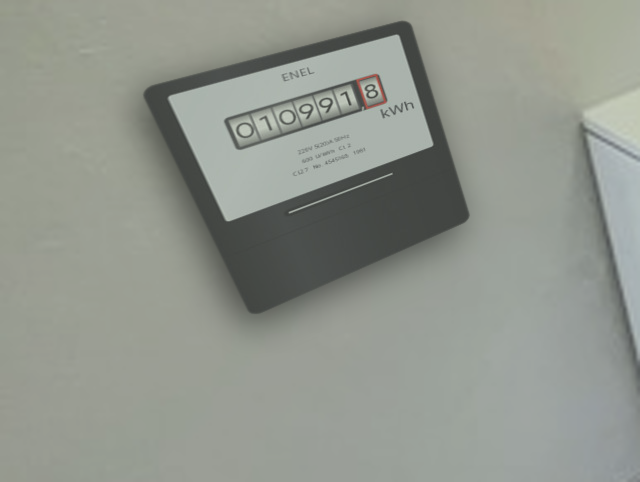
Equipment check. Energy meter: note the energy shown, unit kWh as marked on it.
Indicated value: 10991.8 kWh
